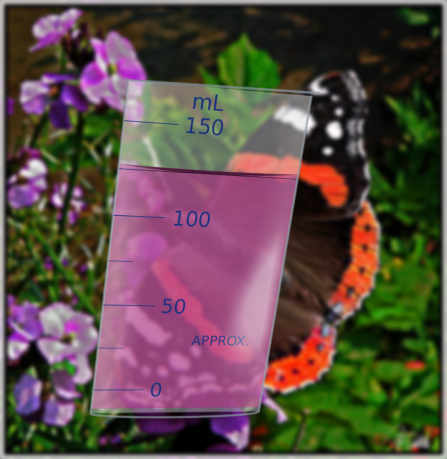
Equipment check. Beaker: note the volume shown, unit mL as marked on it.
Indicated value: 125 mL
